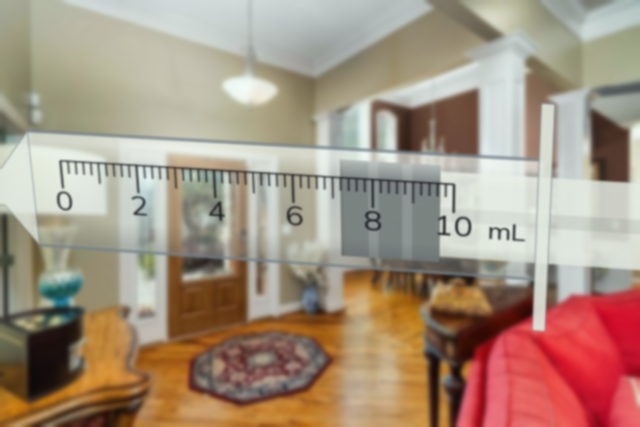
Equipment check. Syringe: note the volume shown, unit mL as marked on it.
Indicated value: 7.2 mL
